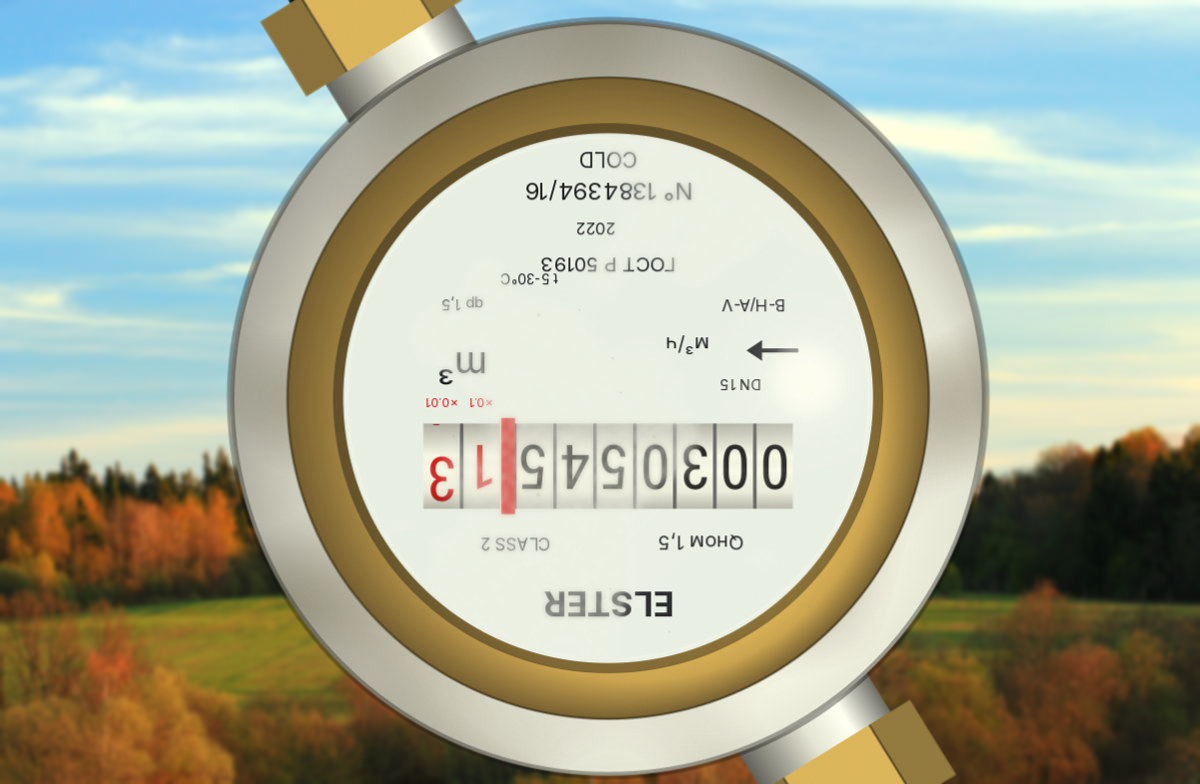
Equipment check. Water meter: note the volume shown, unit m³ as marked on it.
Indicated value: 30545.13 m³
